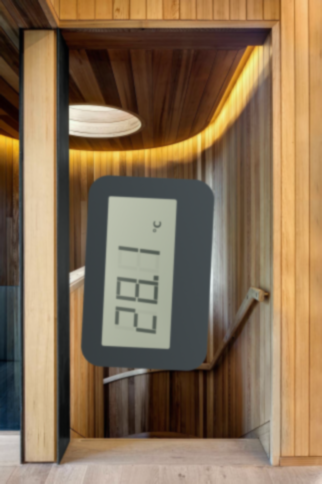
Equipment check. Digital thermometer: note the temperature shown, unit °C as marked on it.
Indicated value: 28.1 °C
